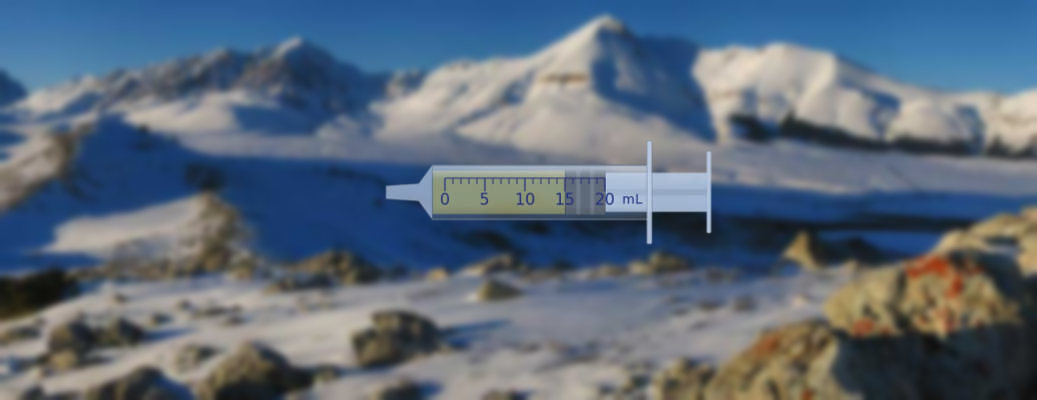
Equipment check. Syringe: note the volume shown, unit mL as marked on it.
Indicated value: 15 mL
